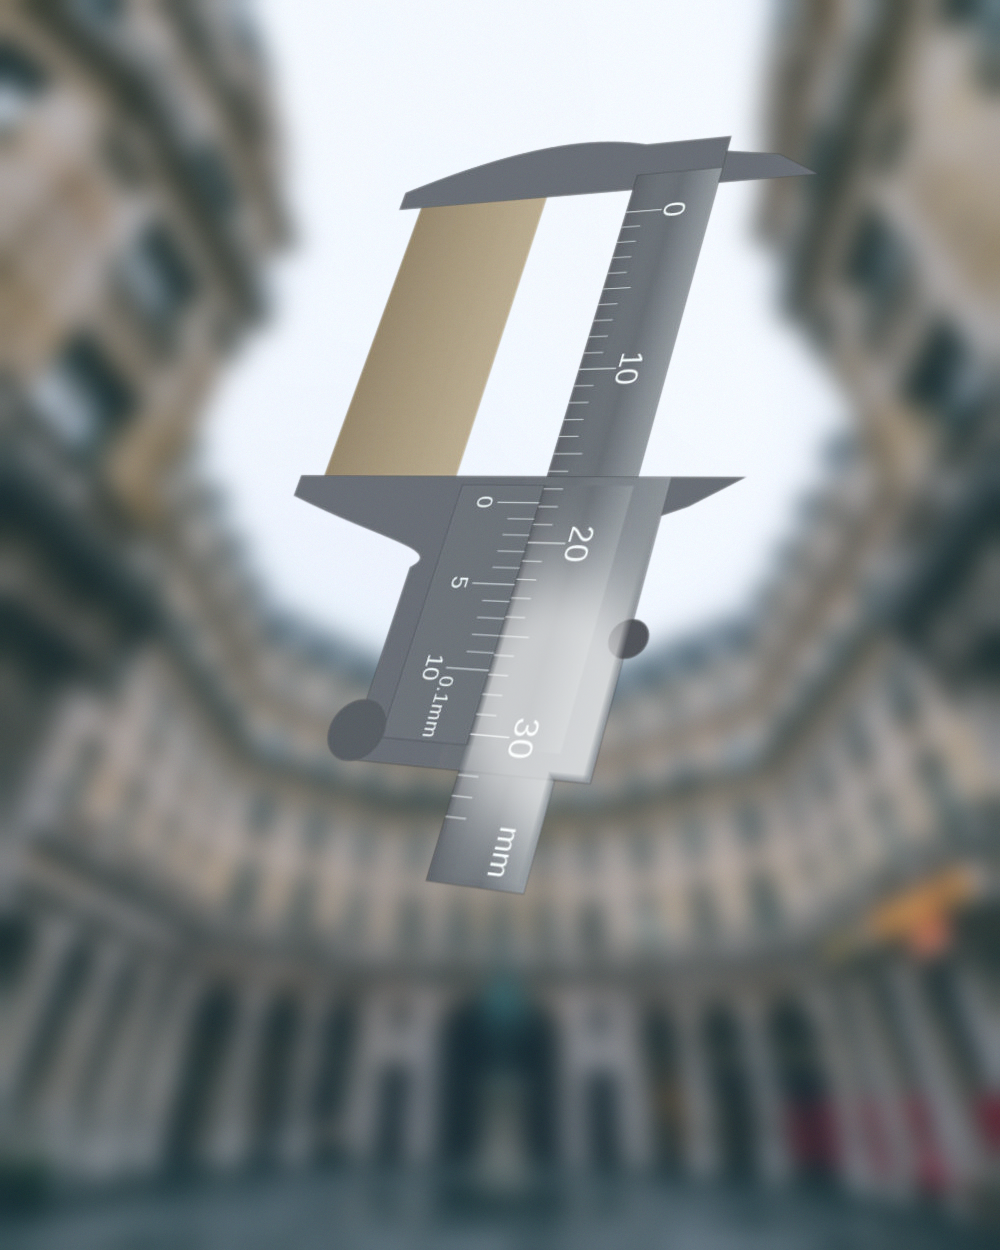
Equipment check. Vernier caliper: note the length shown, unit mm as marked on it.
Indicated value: 17.8 mm
